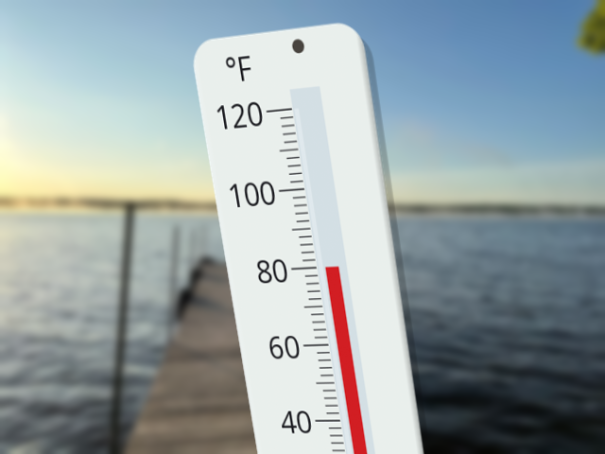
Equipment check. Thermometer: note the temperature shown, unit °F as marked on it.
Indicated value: 80 °F
